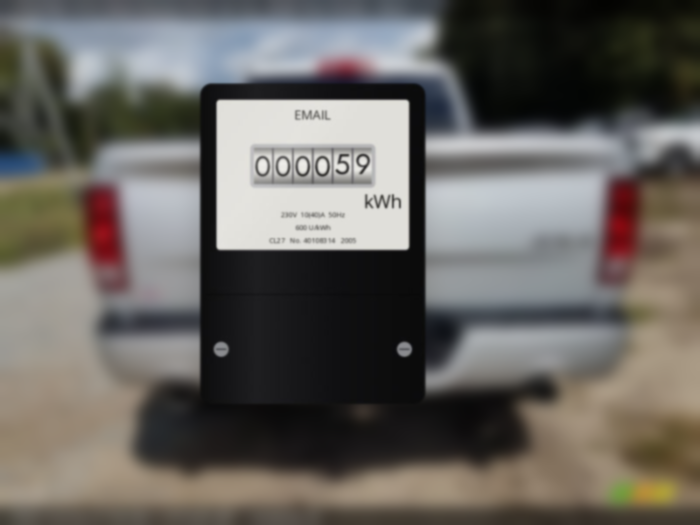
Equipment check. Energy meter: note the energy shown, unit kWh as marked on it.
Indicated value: 59 kWh
